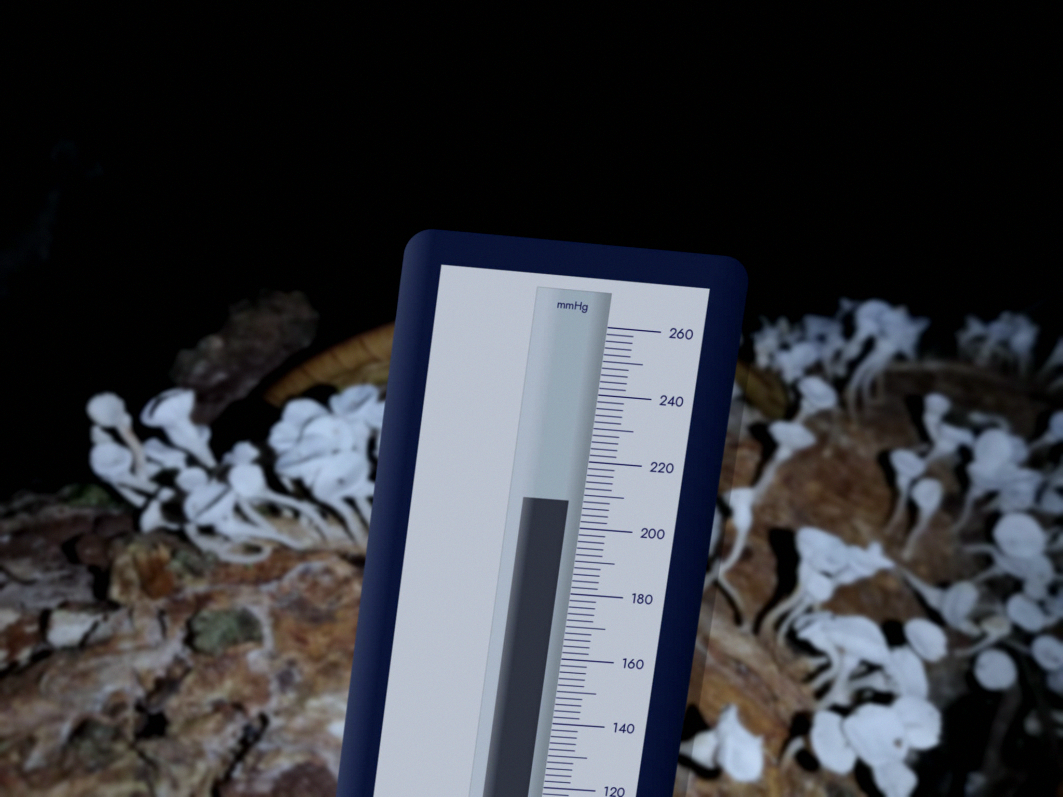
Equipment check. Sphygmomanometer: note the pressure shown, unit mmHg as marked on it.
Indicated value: 208 mmHg
